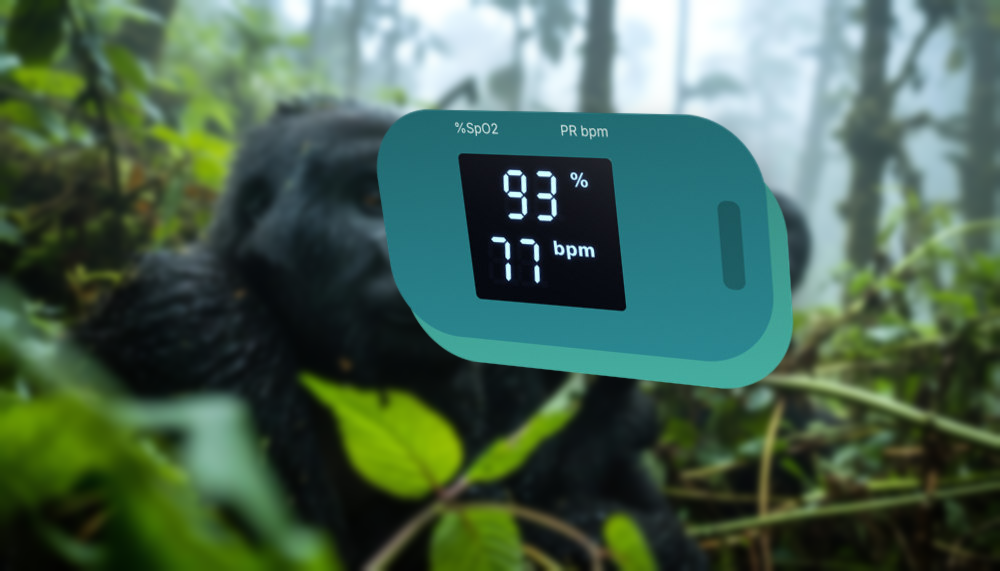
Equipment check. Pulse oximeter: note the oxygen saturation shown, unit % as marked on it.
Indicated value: 93 %
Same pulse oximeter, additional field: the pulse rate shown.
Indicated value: 77 bpm
